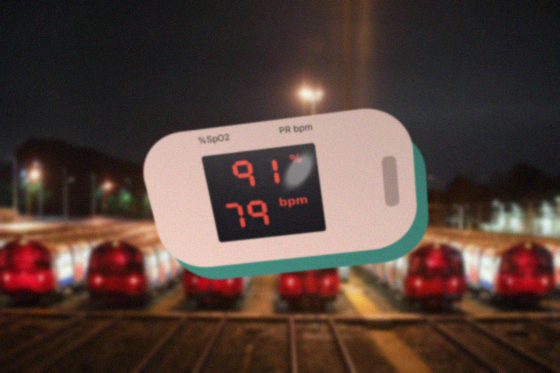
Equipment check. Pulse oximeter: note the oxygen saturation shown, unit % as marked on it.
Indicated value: 91 %
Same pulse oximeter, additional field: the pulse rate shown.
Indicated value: 79 bpm
